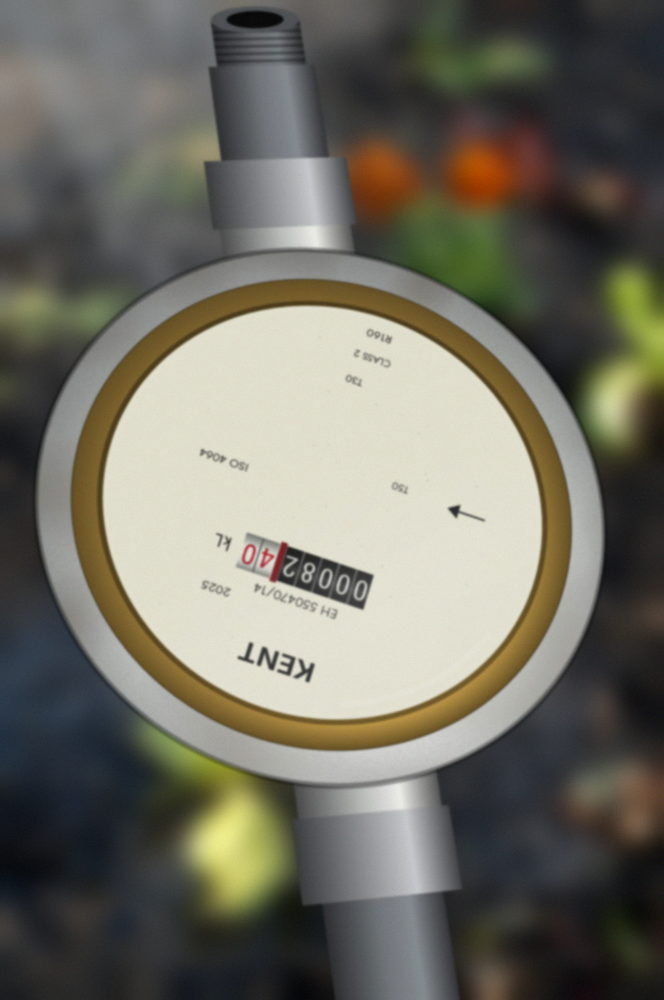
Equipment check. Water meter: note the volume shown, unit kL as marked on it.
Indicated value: 82.40 kL
